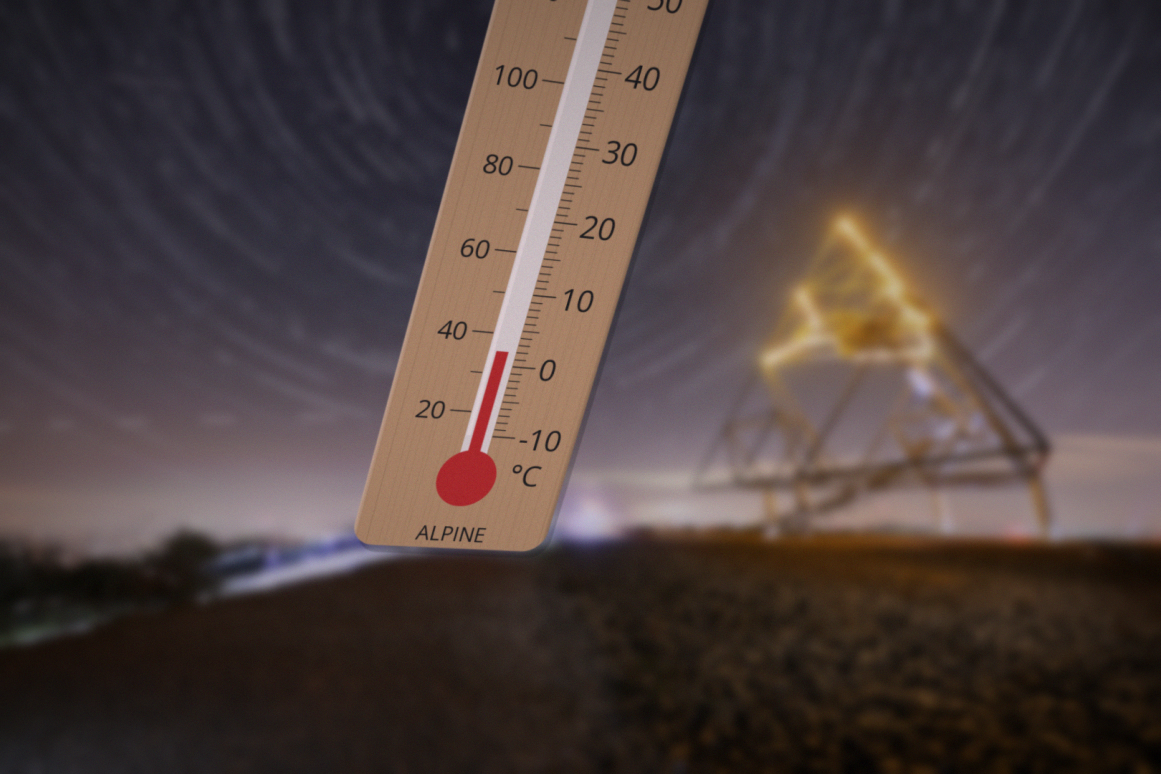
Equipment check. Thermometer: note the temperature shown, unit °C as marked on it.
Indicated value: 2 °C
